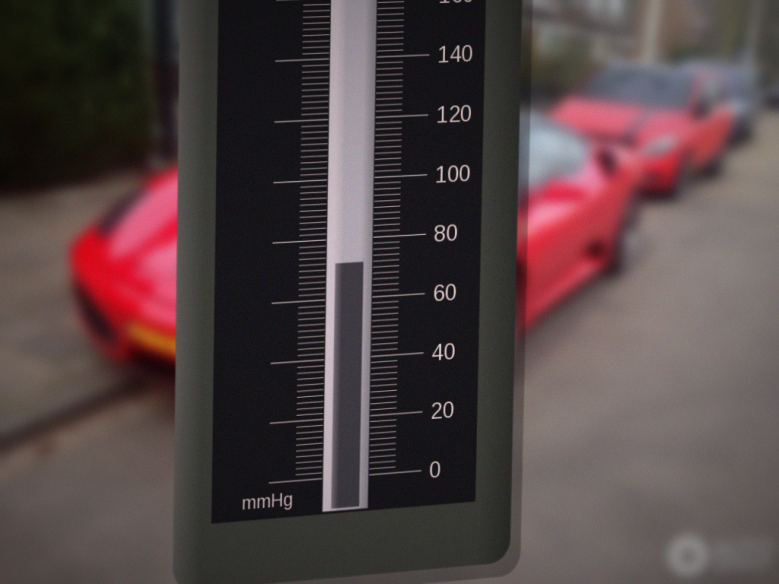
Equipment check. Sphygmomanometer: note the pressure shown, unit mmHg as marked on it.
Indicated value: 72 mmHg
